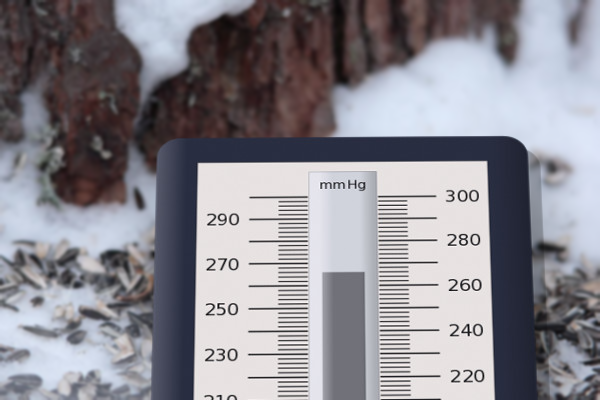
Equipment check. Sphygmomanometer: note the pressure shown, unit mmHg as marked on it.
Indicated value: 266 mmHg
